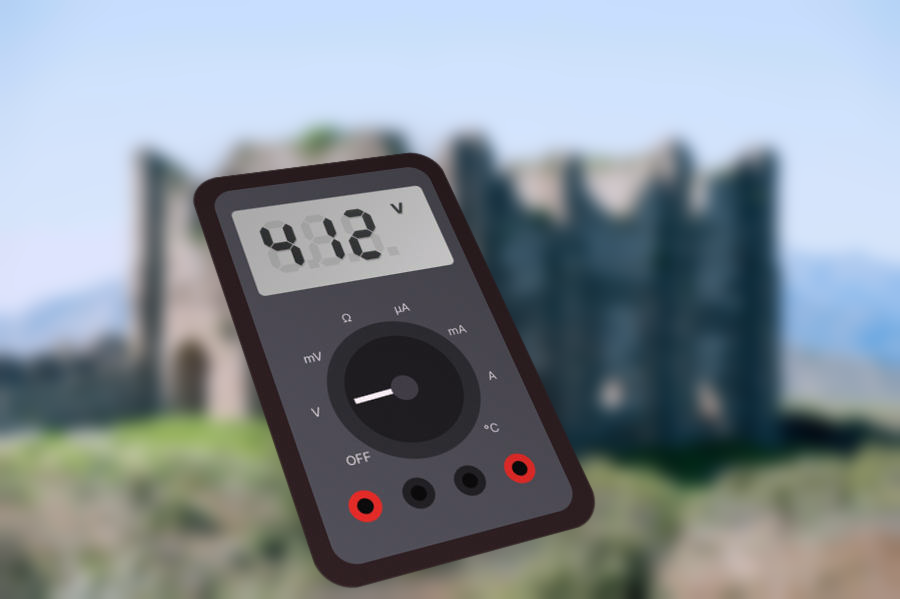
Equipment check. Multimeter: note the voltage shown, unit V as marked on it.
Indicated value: 412 V
